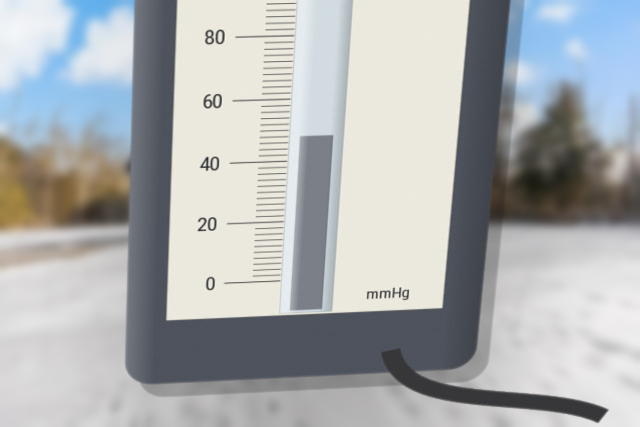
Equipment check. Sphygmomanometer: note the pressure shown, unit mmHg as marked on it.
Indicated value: 48 mmHg
